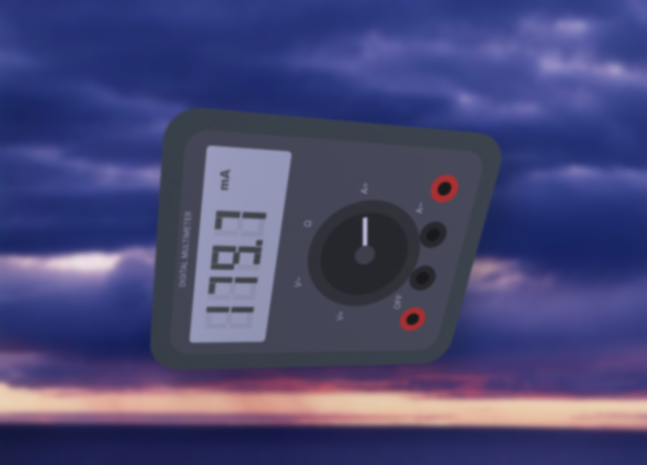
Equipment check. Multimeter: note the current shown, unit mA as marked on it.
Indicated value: 179.7 mA
